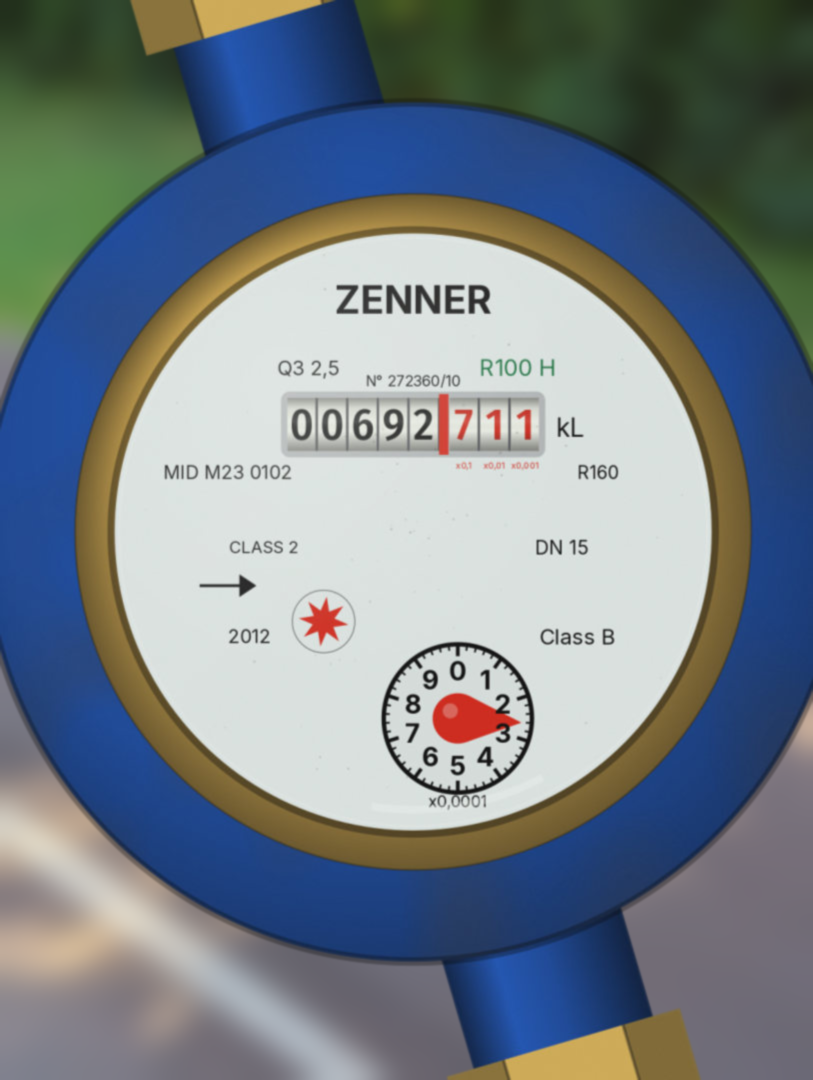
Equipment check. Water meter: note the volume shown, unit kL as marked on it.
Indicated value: 692.7112 kL
